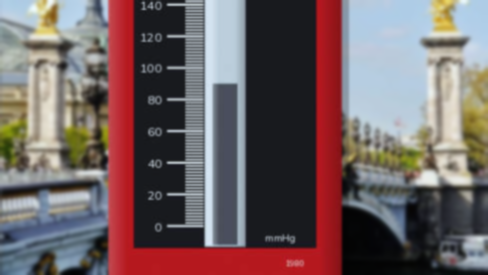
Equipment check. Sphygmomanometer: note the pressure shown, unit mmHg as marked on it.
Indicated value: 90 mmHg
